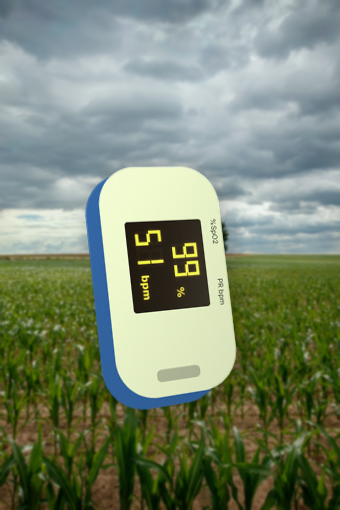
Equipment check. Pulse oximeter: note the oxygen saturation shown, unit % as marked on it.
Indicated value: 99 %
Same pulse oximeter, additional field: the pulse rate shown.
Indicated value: 51 bpm
